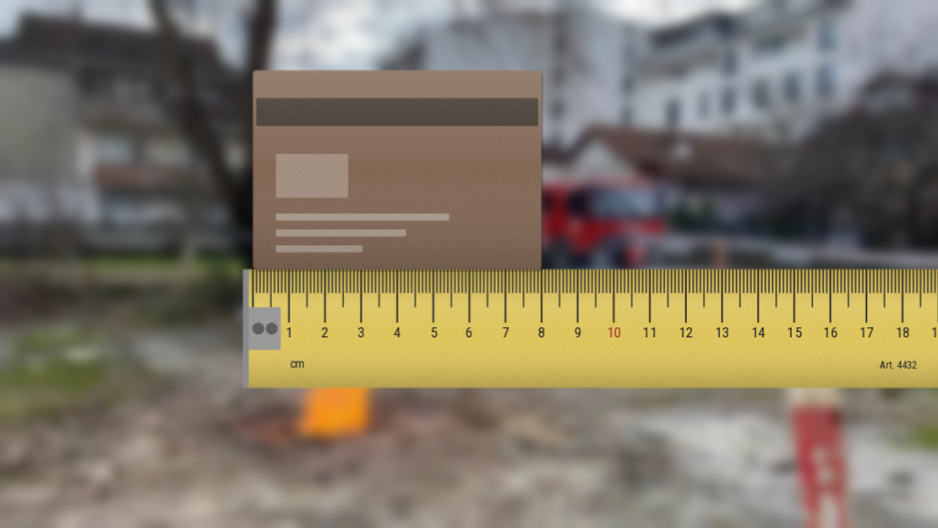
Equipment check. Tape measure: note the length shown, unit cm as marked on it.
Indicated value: 8 cm
